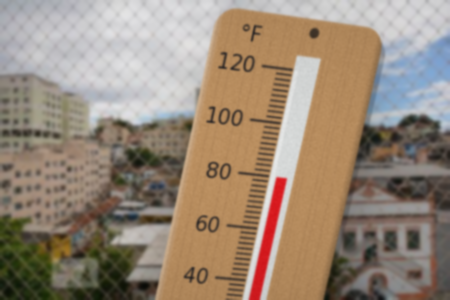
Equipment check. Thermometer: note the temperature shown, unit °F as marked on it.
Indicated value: 80 °F
